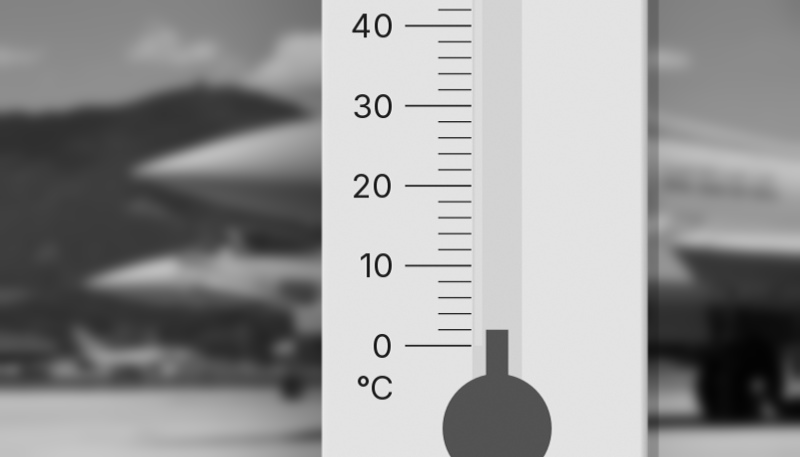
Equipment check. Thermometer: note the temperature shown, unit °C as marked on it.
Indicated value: 2 °C
